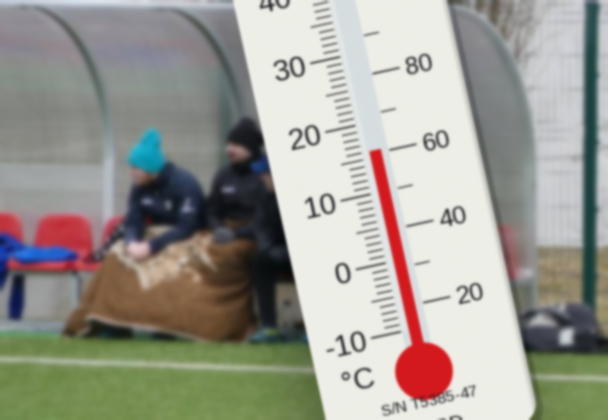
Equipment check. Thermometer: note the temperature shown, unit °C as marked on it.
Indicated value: 16 °C
